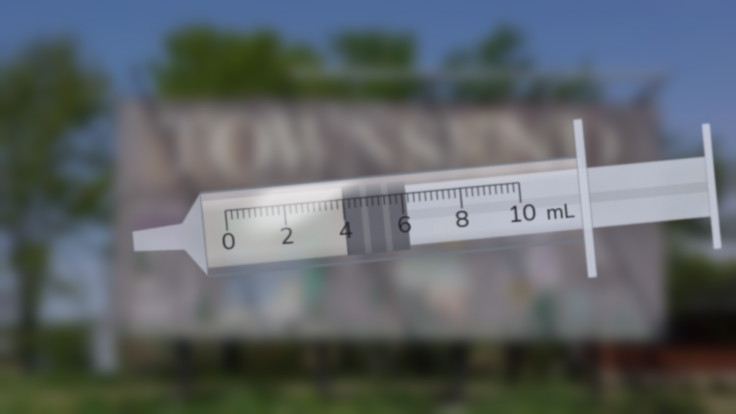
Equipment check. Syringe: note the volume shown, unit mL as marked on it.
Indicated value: 4 mL
